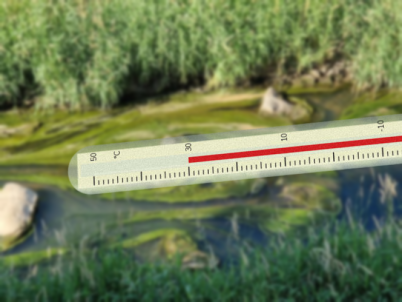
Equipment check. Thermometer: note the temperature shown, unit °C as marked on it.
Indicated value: 30 °C
